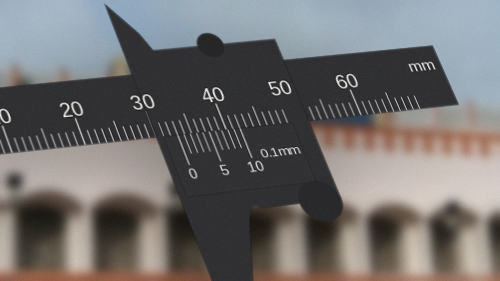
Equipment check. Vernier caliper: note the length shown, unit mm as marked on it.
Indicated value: 33.0 mm
